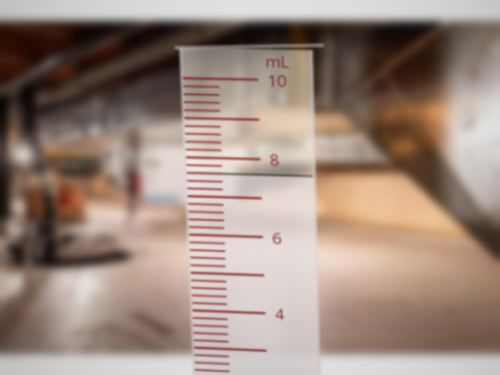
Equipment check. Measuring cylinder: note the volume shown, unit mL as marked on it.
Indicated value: 7.6 mL
